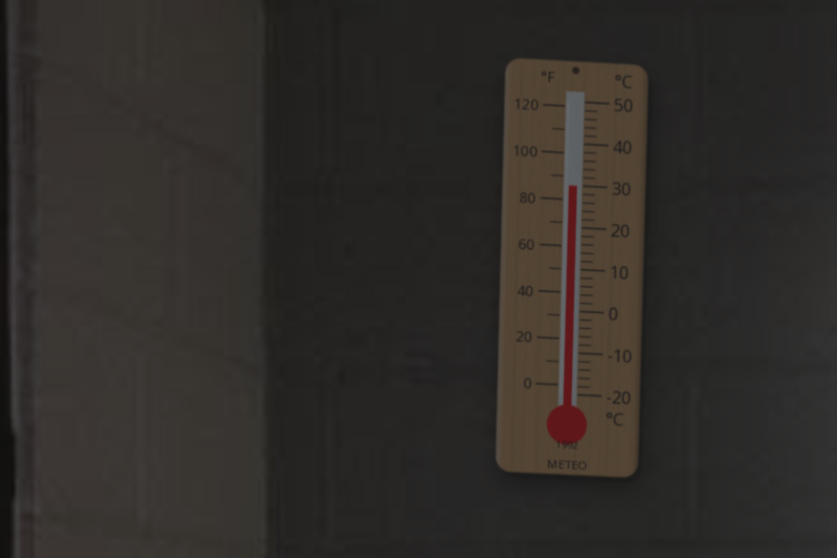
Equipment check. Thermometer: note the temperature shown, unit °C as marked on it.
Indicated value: 30 °C
